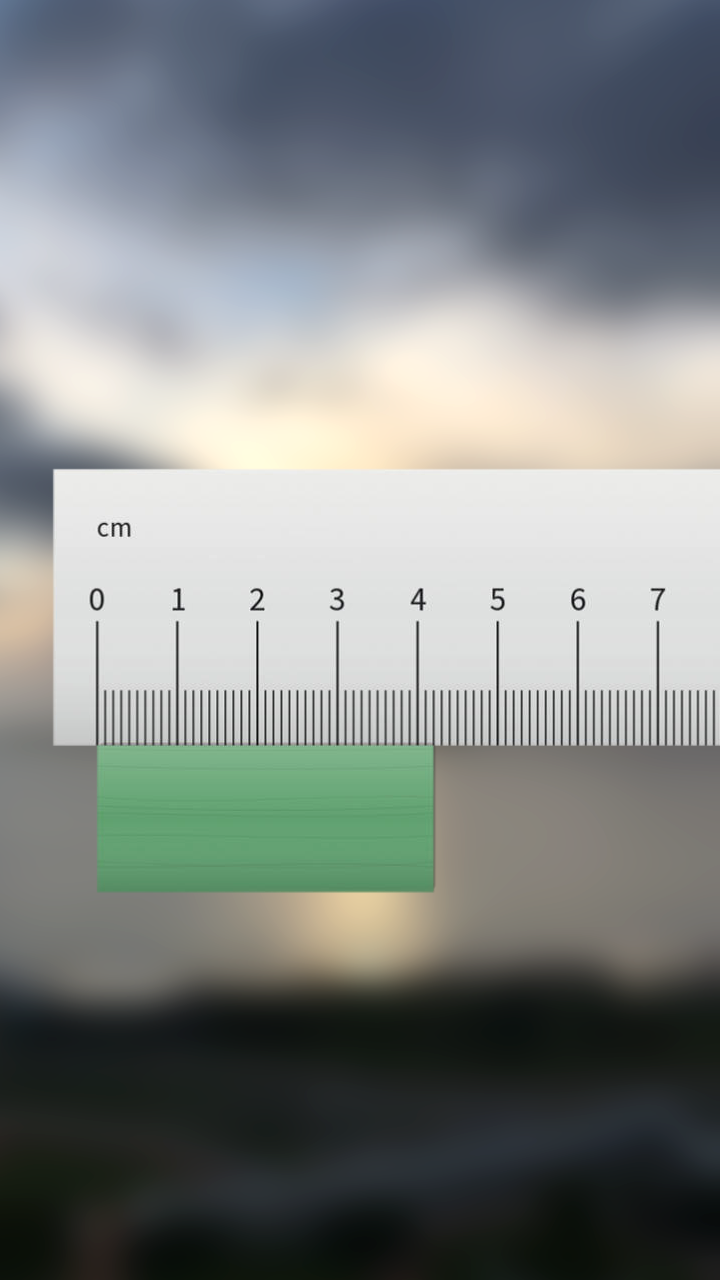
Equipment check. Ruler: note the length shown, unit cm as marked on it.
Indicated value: 4.2 cm
